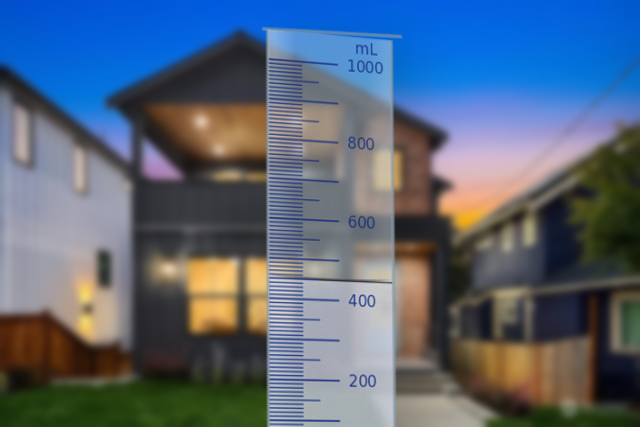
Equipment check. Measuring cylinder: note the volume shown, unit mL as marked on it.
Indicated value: 450 mL
